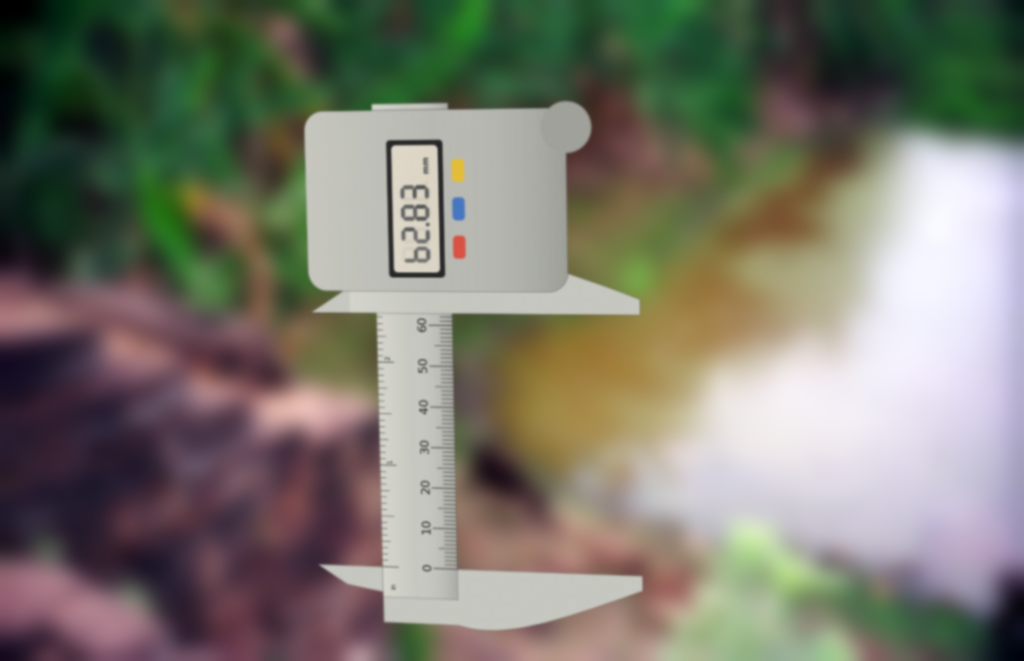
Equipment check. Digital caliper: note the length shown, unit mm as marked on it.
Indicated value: 62.83 mm
